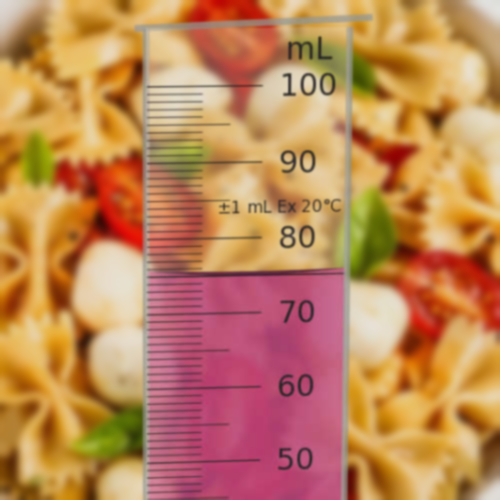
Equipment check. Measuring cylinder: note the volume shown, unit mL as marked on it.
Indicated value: 75 mL
